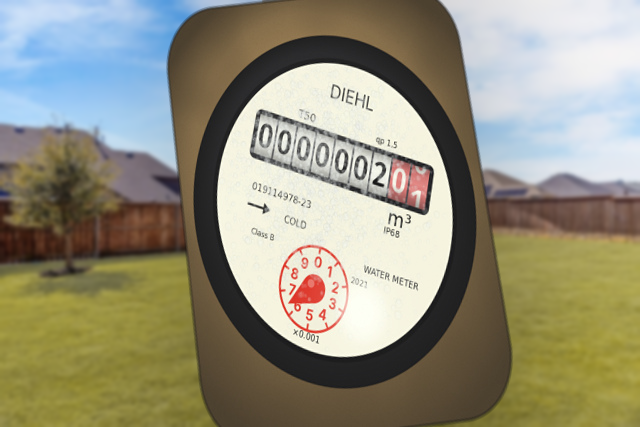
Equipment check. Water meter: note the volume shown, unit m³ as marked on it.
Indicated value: 2.006 m³
